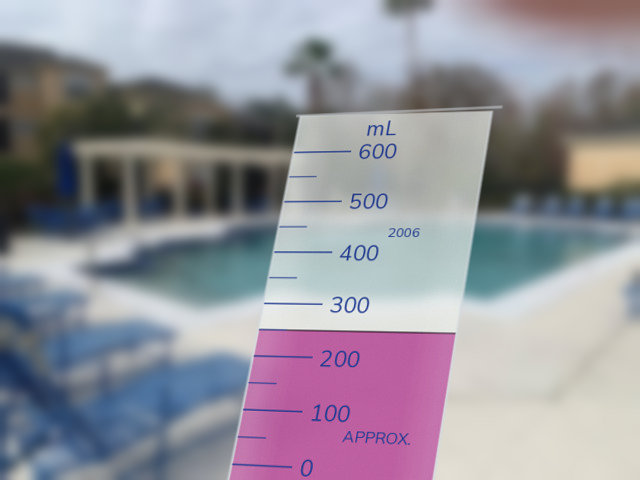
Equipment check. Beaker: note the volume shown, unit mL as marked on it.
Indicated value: 250 mL
